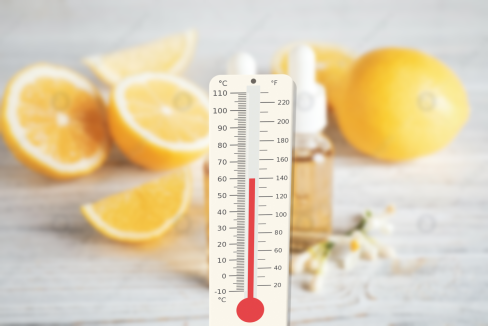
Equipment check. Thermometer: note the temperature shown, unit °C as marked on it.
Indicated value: 60 °C
